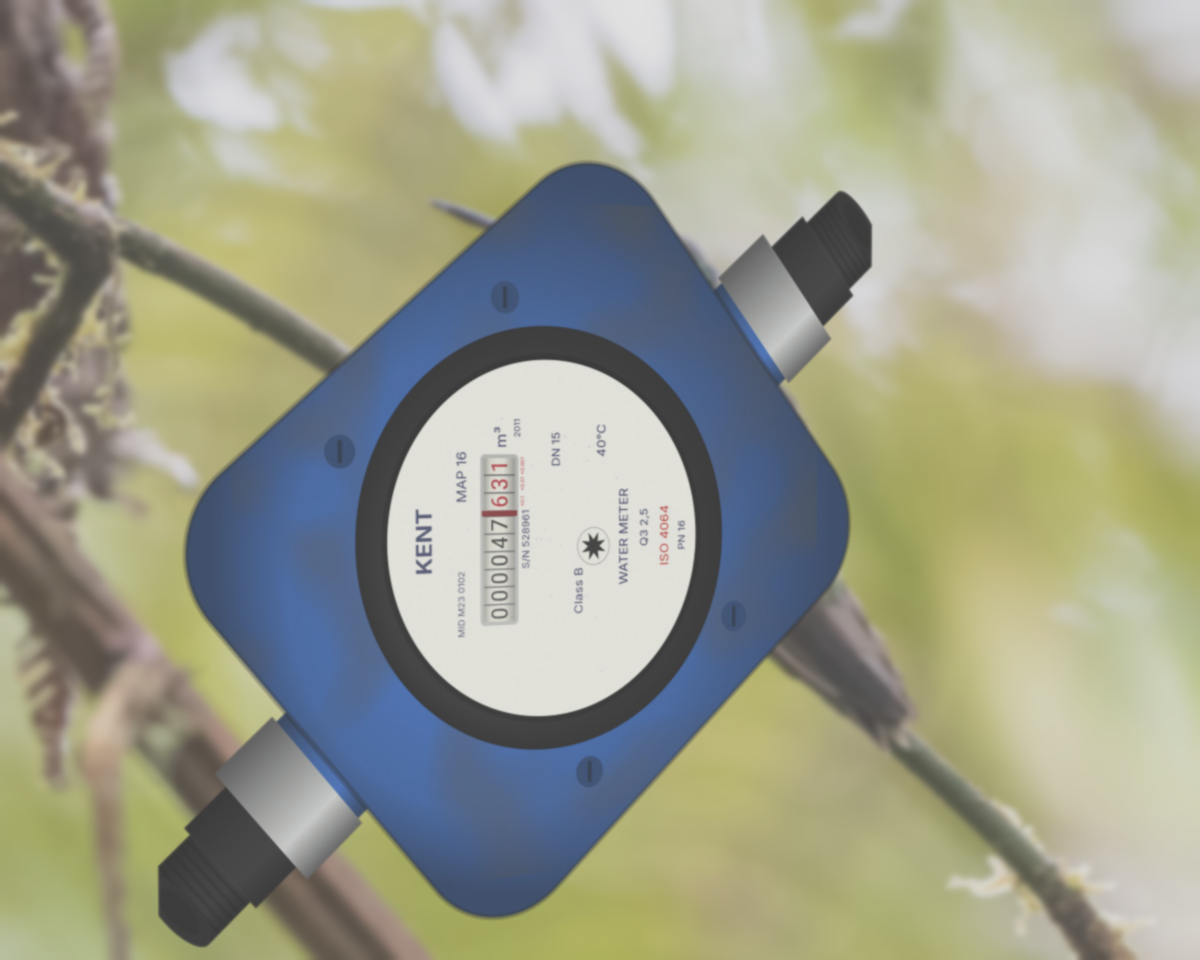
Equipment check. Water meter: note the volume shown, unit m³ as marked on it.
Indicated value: 47.631 m³
